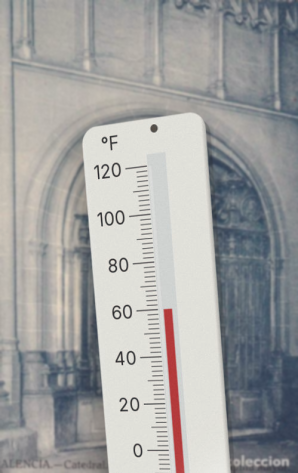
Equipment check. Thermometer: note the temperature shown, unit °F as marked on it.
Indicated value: 60 °F
